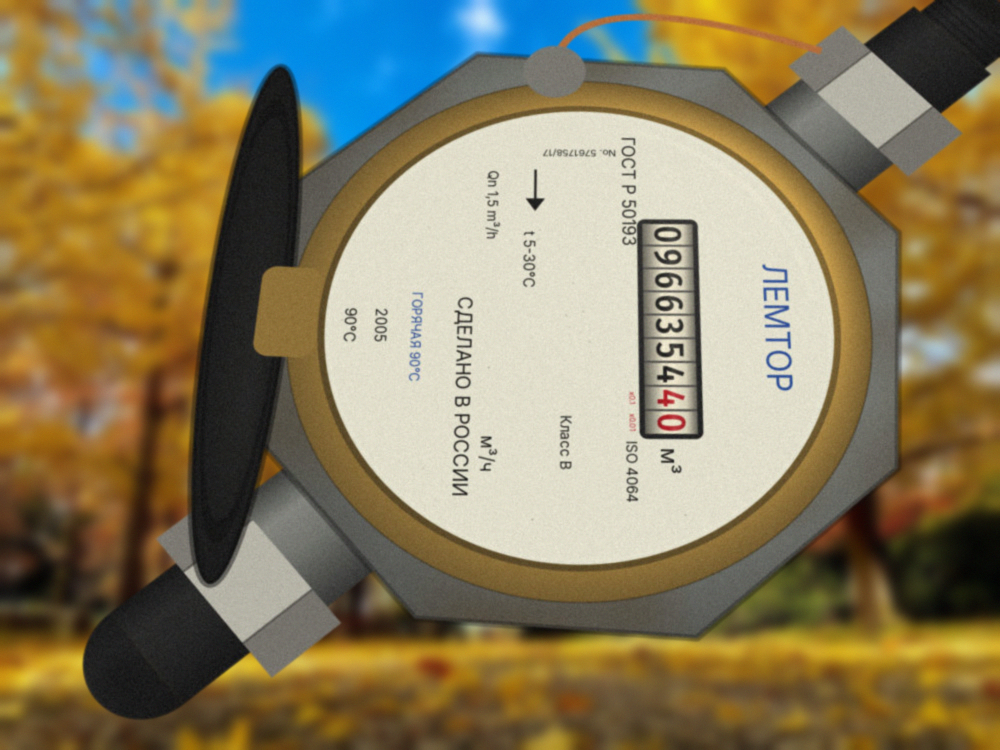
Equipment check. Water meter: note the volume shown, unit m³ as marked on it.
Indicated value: 966354.40 m³
